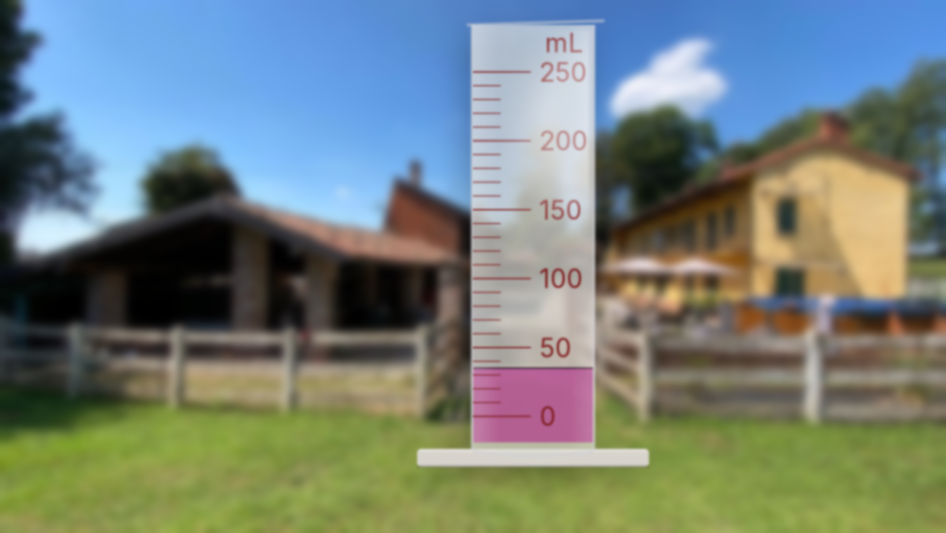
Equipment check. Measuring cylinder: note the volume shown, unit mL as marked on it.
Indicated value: 35 mL
